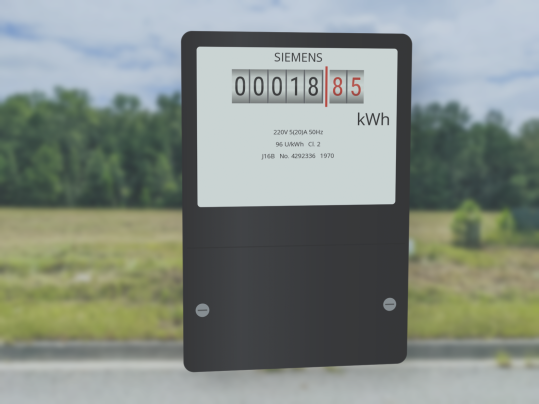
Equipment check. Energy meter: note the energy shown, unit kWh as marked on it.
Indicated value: 18.85 kWh
